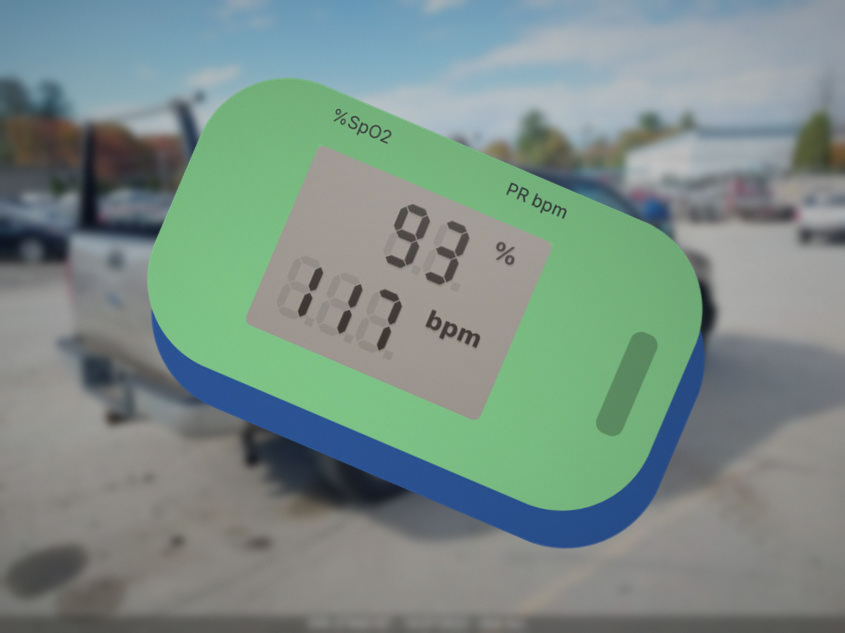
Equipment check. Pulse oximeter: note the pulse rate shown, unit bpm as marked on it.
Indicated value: 117 bpm
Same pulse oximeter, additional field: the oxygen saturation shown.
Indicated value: 93 %
